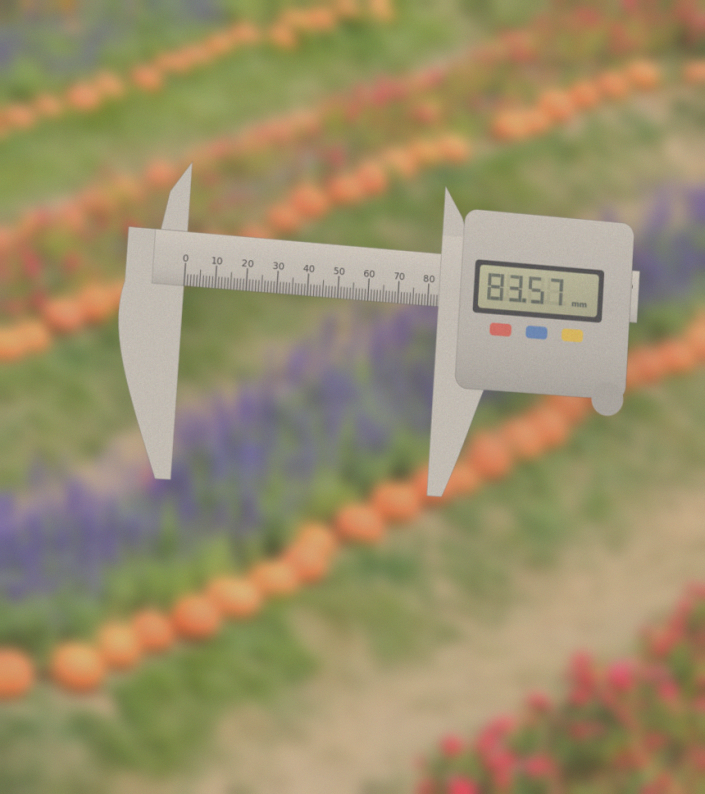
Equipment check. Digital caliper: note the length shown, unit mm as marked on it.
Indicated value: 83.57 mm
